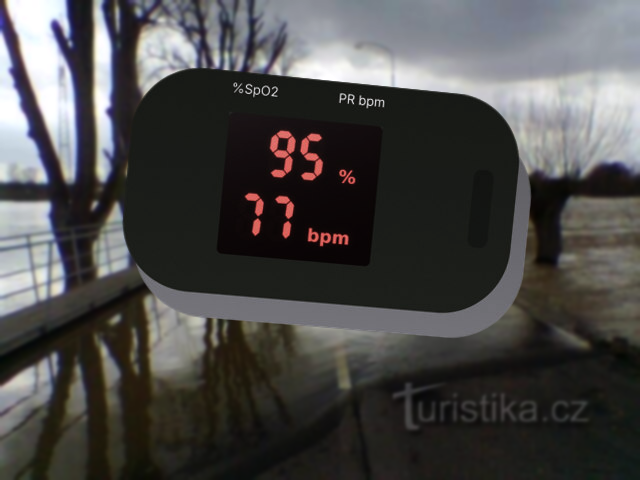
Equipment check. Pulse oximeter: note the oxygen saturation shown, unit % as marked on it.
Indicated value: 95 %
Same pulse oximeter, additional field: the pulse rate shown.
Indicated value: 77 bpm
